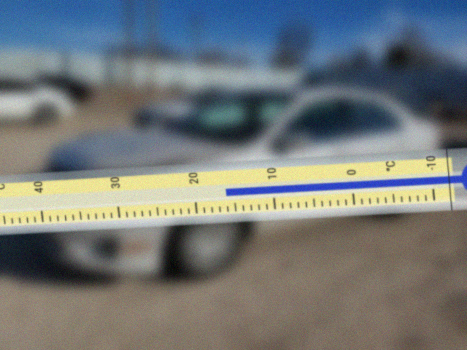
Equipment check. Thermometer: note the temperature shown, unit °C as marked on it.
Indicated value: 16 °C
